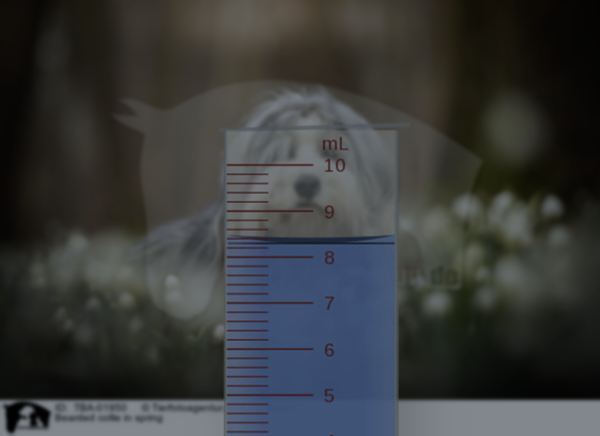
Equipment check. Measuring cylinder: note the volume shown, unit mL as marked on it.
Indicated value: 8.3 mL
